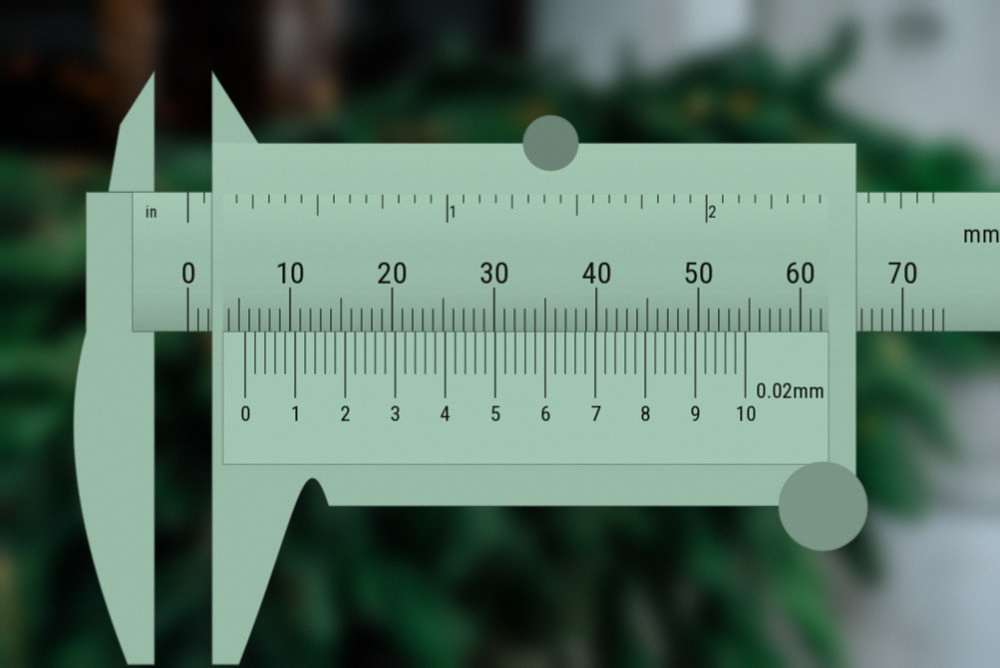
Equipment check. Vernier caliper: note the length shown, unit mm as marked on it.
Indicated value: 5.6 mm
